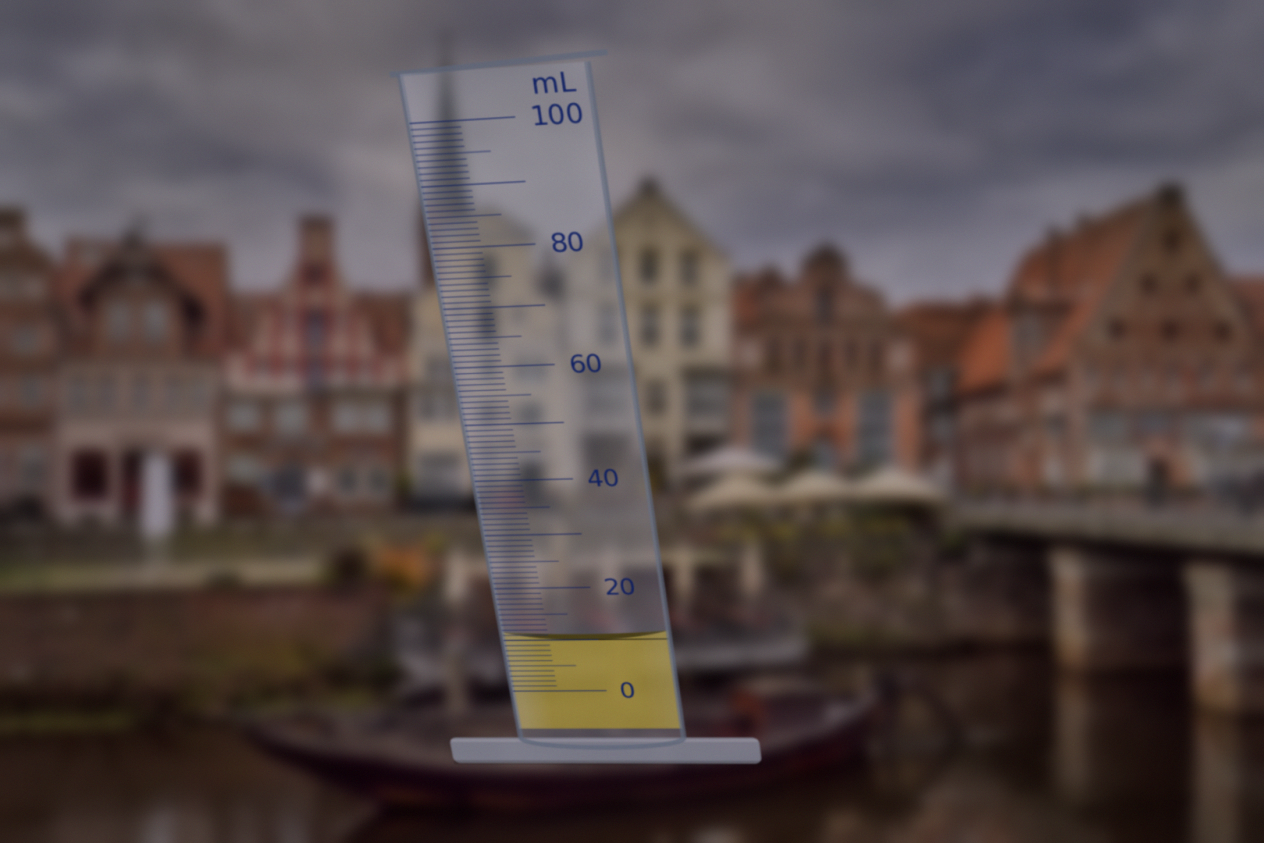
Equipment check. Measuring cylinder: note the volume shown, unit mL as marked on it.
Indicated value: 10 mL
